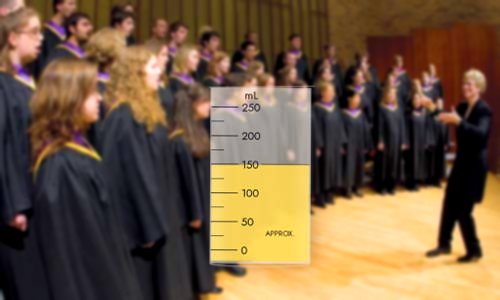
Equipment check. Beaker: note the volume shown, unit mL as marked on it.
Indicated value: 150 mL
